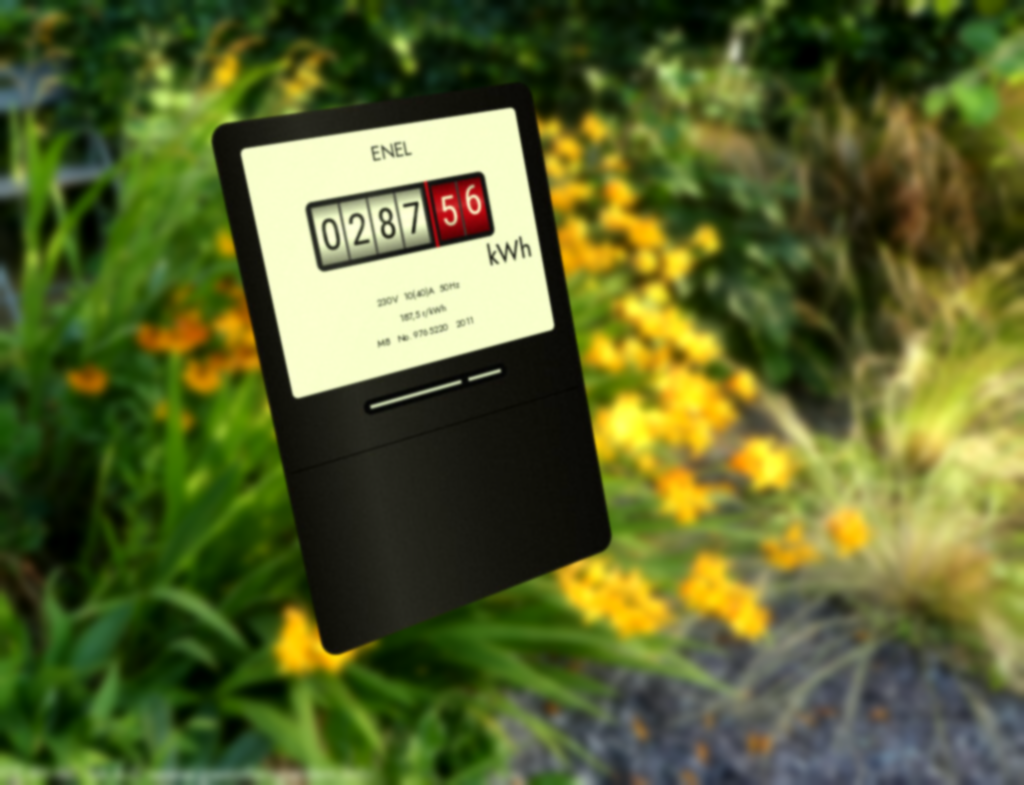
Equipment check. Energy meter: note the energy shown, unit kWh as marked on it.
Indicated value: 287.56 kWh
